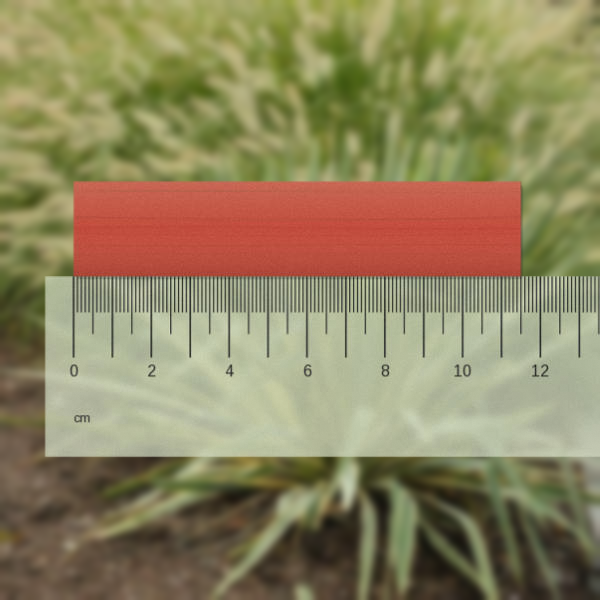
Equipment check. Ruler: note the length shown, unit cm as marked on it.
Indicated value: 11.5 cm
